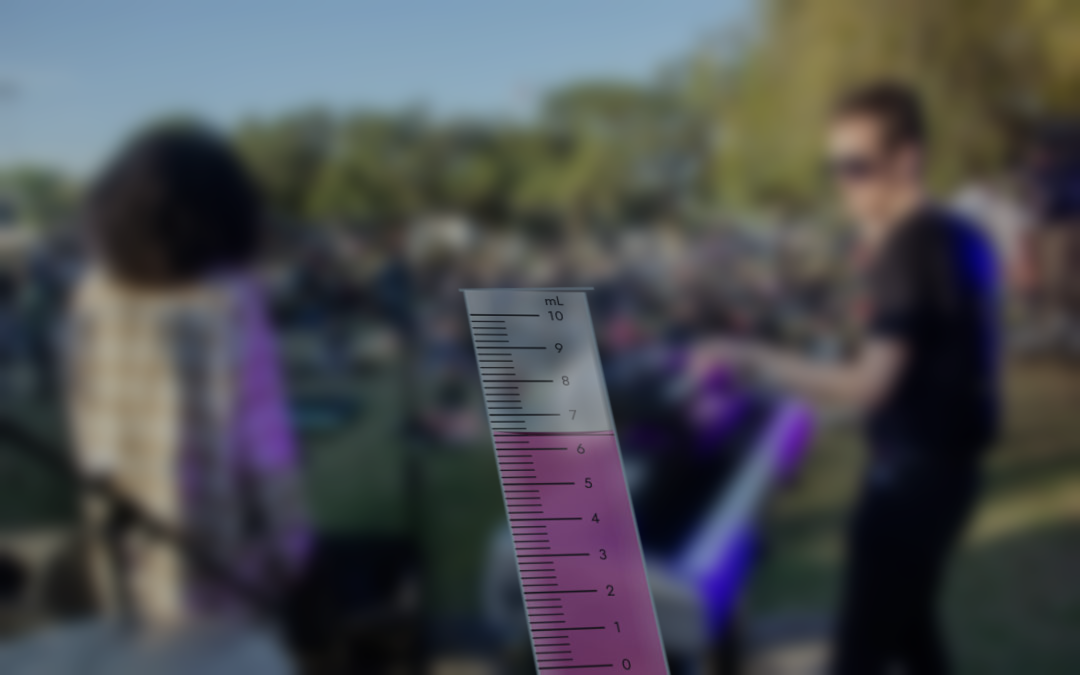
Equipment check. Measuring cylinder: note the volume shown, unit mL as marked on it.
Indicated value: 6.4 mL
